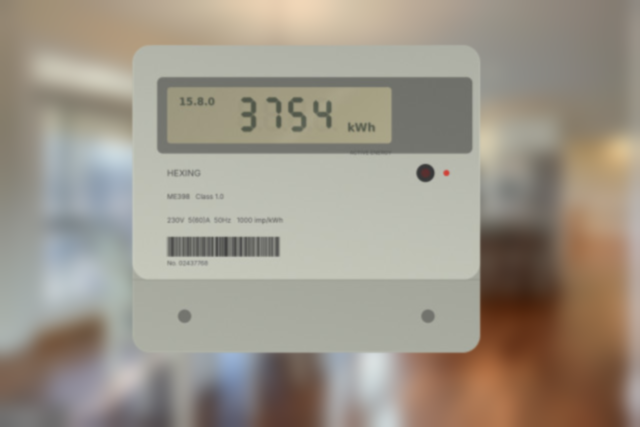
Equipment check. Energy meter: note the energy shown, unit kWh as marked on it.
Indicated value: 3754 kWh
